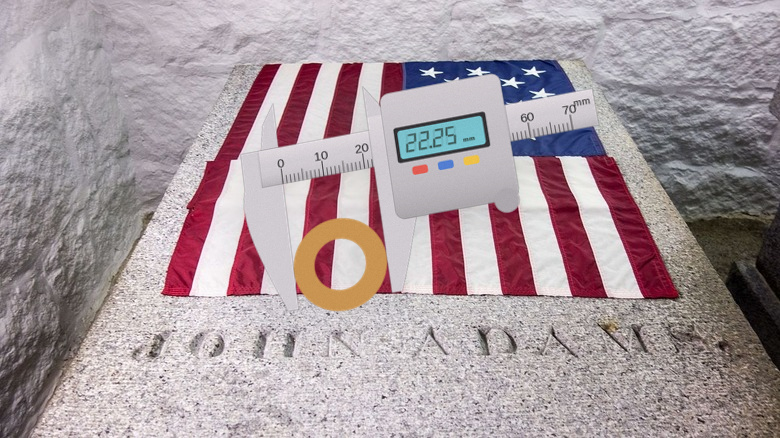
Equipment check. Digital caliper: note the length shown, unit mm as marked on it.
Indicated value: 22.25 mm
